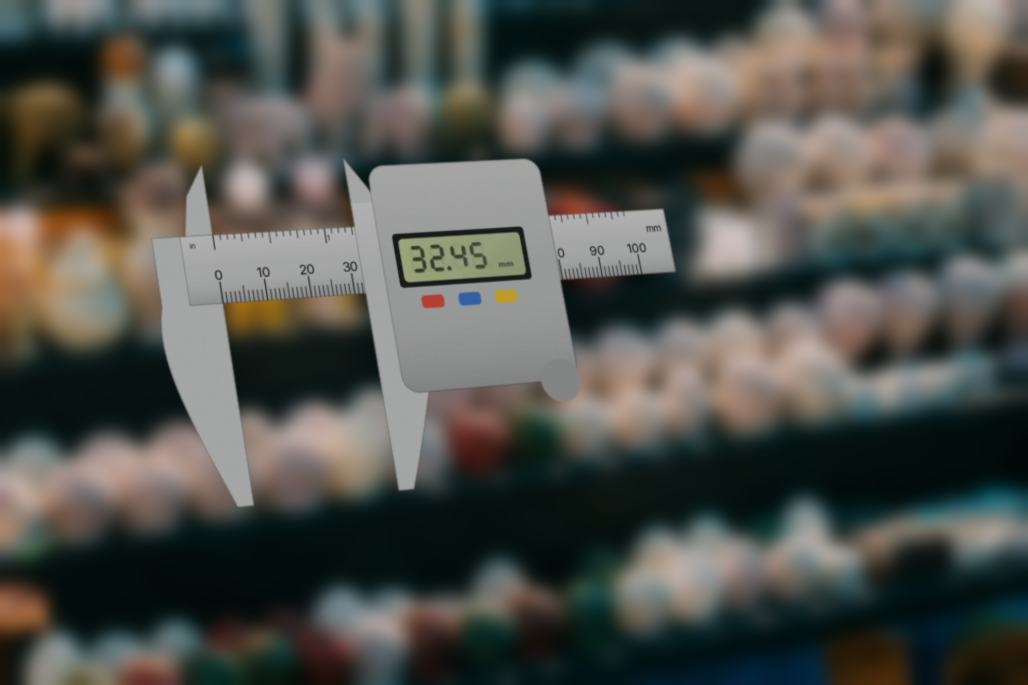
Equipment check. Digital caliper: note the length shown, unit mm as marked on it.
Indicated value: 32.45 mm
